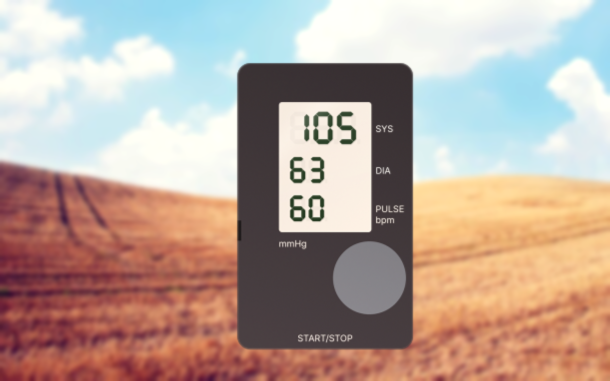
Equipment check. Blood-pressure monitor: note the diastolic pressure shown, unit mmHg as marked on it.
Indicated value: 63 mmHg
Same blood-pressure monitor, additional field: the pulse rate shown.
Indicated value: 60 bpm
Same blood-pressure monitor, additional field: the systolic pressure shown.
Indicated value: 105 mmHg
